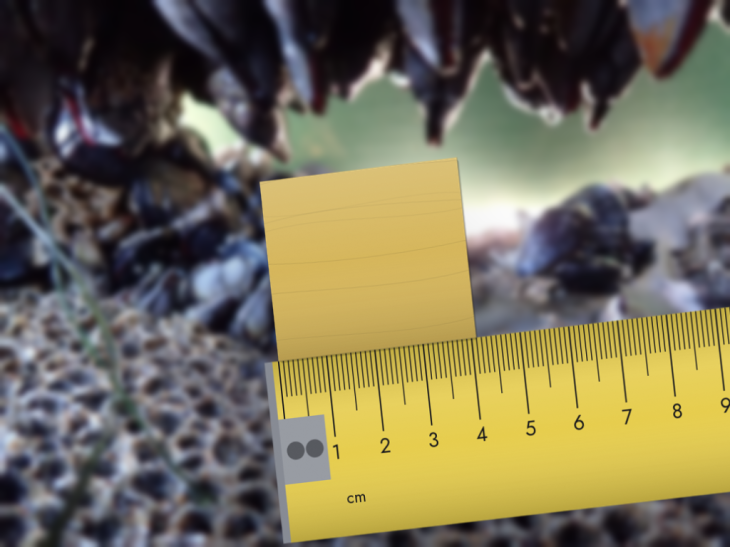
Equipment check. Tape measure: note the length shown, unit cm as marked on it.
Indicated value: 4.1 cm
